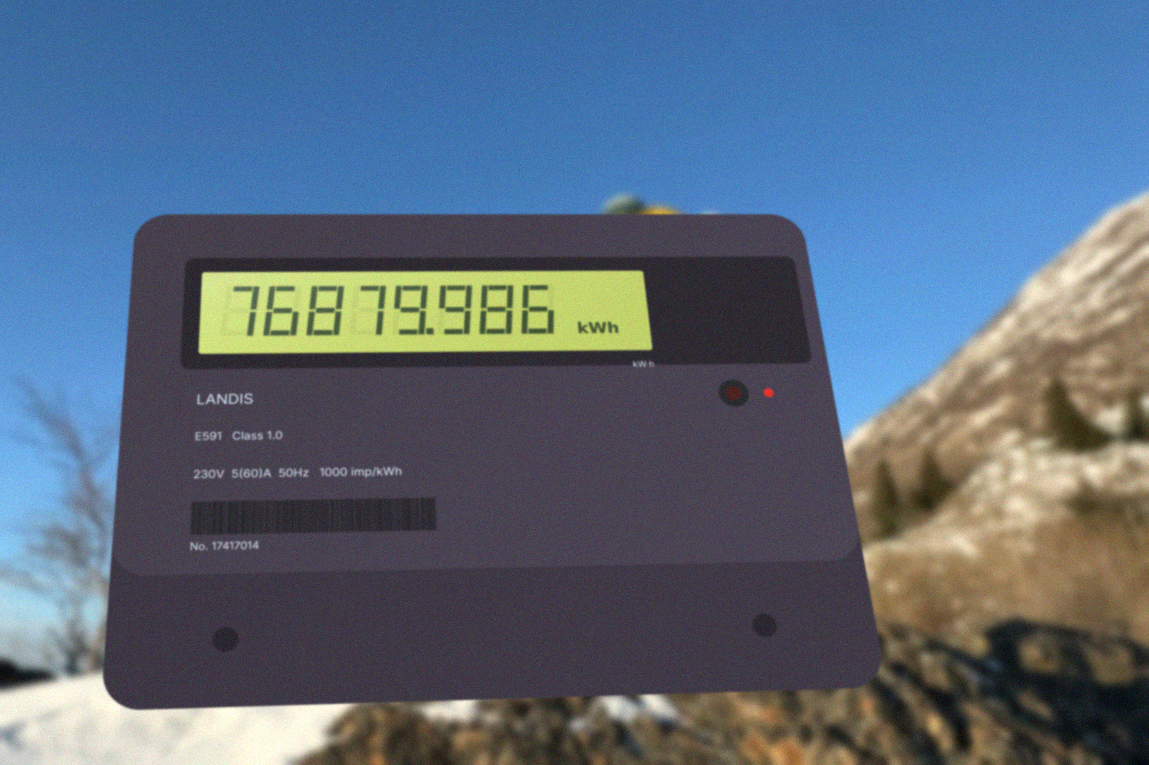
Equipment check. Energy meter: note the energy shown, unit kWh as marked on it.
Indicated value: 76879.986 kWh
